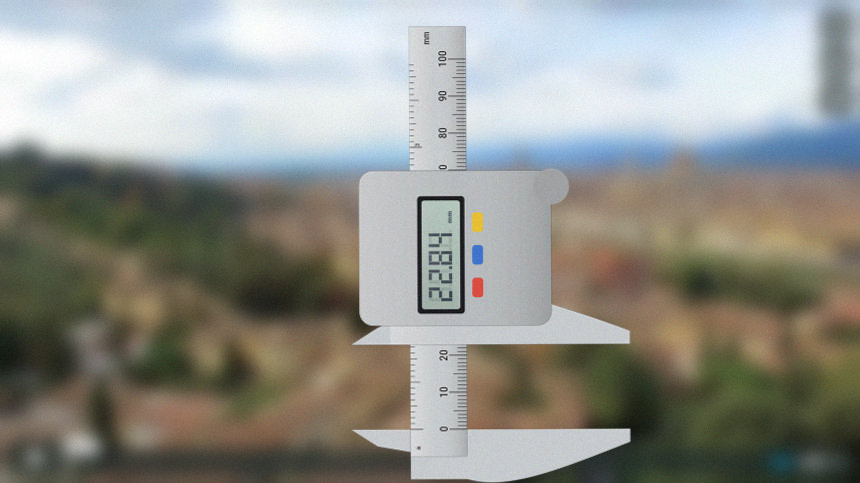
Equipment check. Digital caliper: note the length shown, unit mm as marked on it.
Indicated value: 22.84 mm
